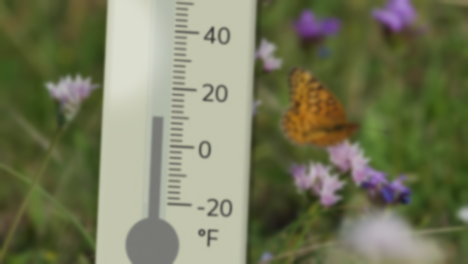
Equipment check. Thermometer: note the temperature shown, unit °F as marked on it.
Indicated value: 10 °F
